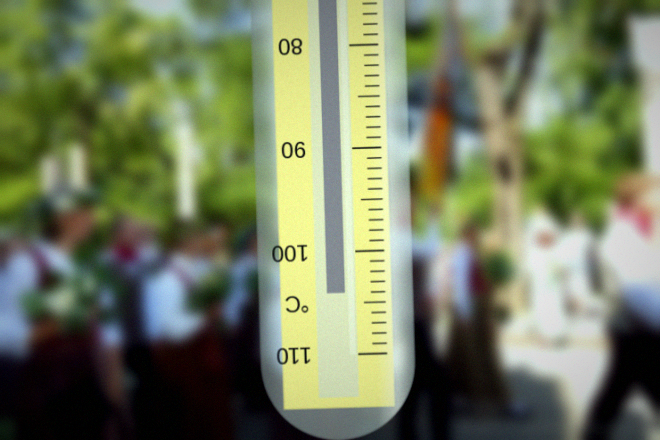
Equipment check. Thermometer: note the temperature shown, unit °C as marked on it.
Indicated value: 104 °C
